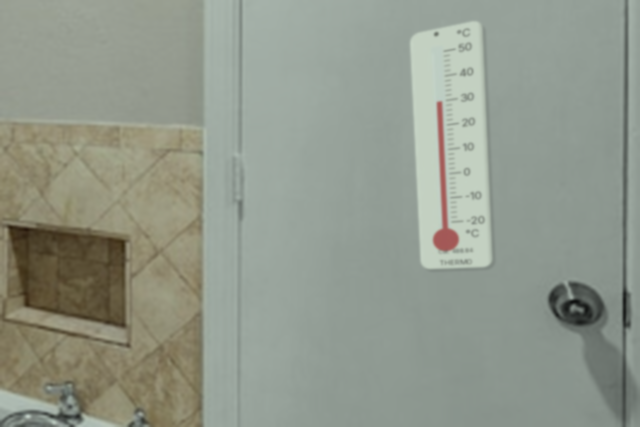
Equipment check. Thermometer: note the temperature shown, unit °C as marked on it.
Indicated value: 30 °C
